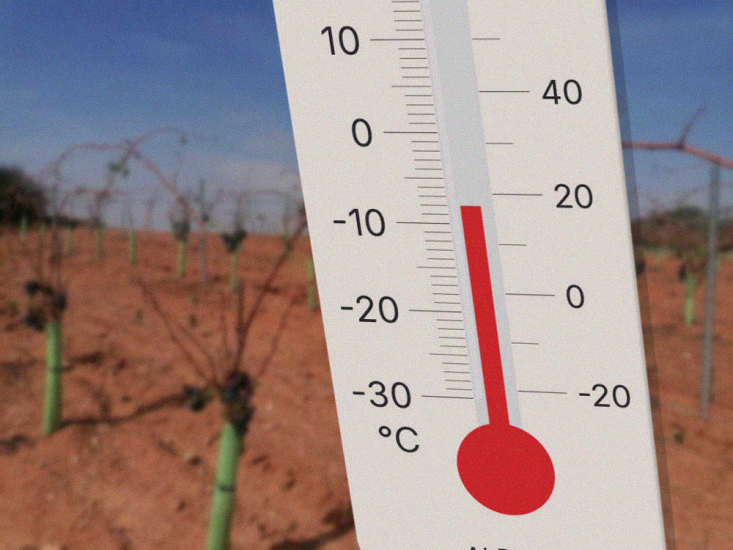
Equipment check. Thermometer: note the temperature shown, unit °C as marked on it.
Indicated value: -8 °C
